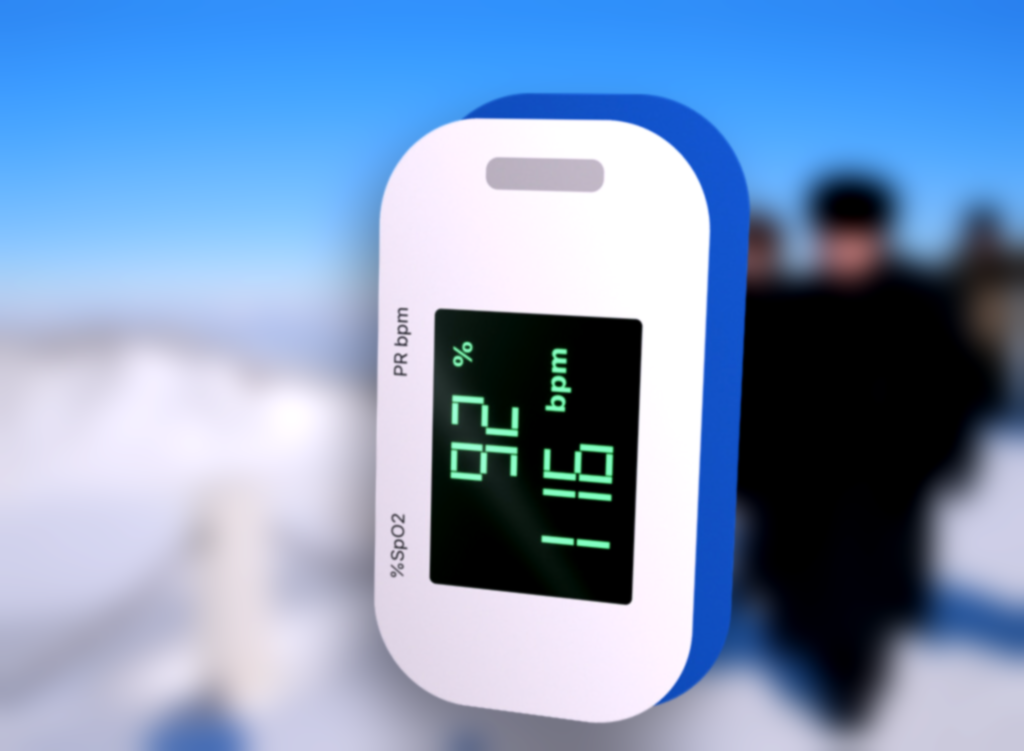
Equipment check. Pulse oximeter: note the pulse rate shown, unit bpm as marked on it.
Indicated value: 116 bpm
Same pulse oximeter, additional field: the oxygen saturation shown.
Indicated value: 92 %
